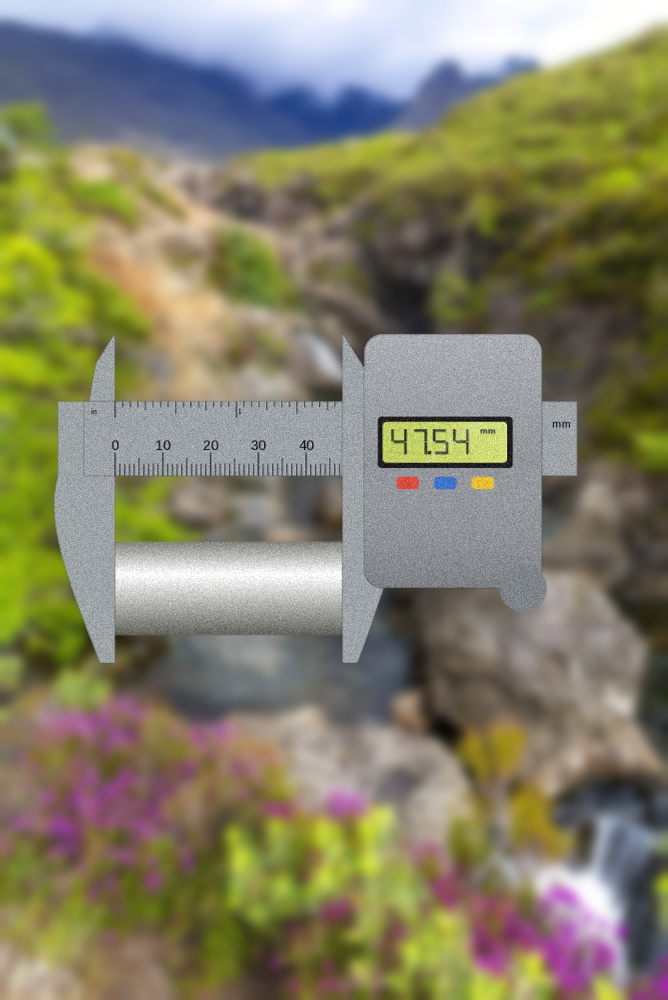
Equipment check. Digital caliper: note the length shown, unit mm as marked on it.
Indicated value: 47.54 mm
